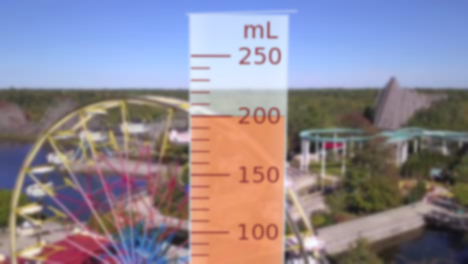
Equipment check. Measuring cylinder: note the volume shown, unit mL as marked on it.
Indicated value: 200 mL
